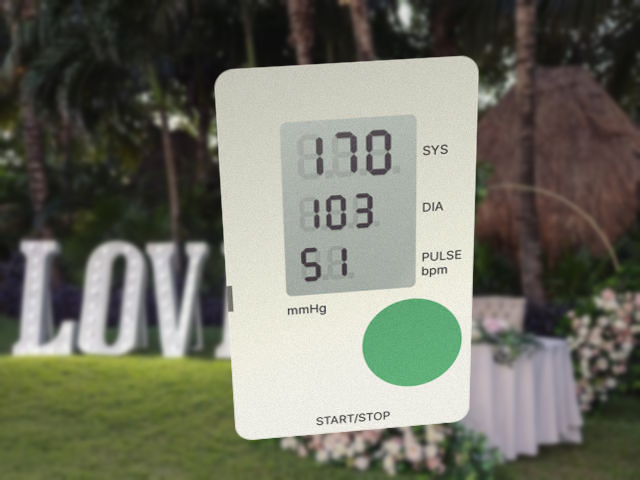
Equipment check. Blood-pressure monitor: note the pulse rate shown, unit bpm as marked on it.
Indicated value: 51 bpm
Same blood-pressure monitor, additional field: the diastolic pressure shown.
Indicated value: 103 mmHg
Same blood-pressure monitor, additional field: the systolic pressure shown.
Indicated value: 170 mmHg
